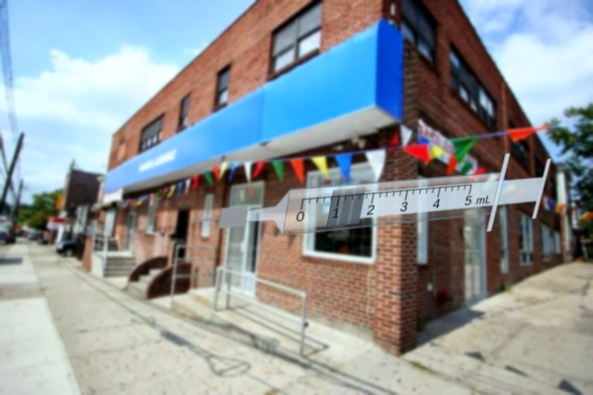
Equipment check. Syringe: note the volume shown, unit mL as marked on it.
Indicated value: 0.8 mL
